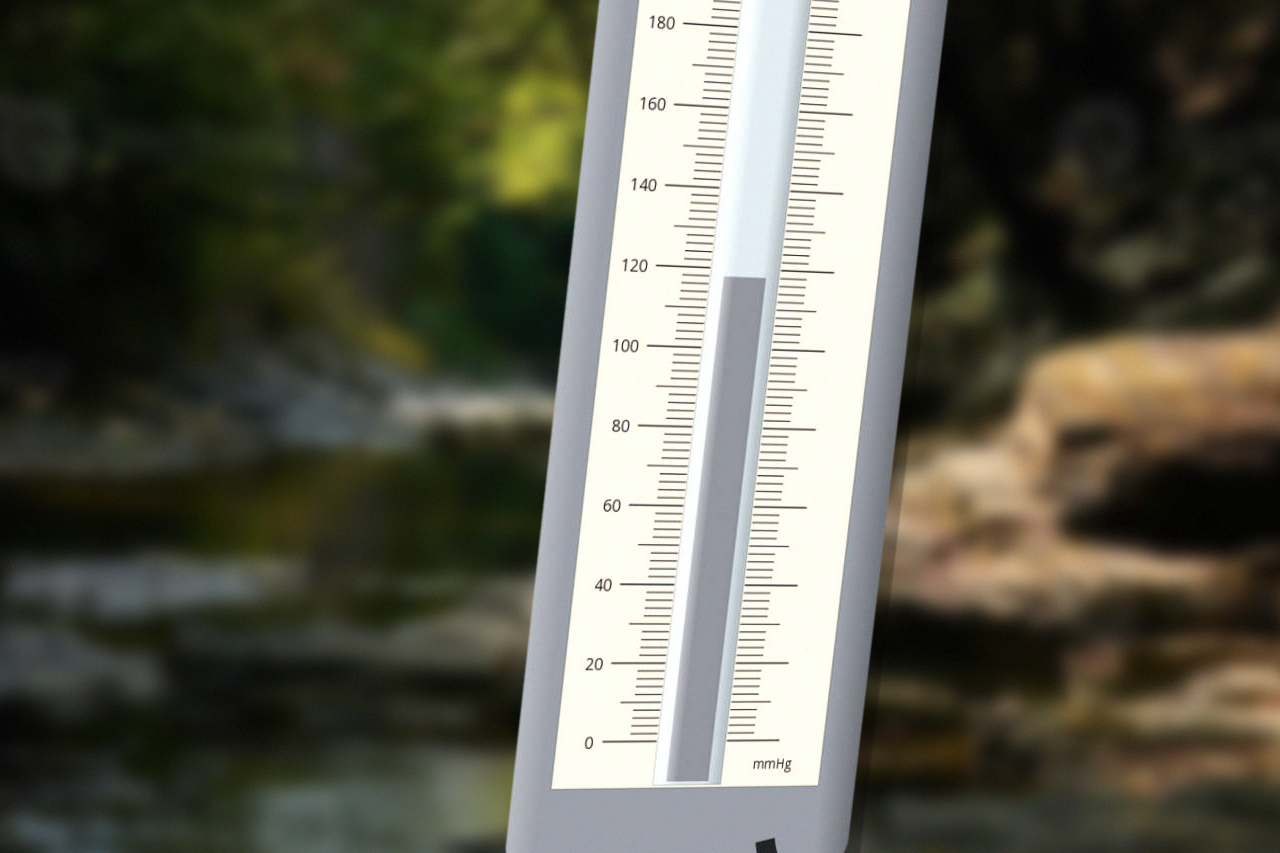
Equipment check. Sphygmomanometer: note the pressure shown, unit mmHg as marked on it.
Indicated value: 118 mmHg
